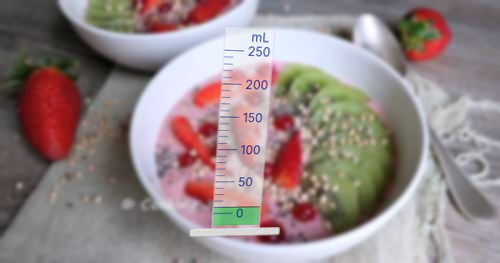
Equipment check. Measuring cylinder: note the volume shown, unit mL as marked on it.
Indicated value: 10 mL
